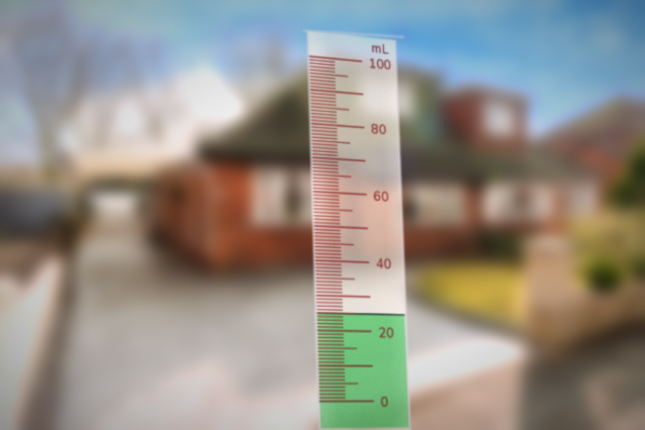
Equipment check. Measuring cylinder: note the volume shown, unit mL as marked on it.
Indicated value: 25 mL
